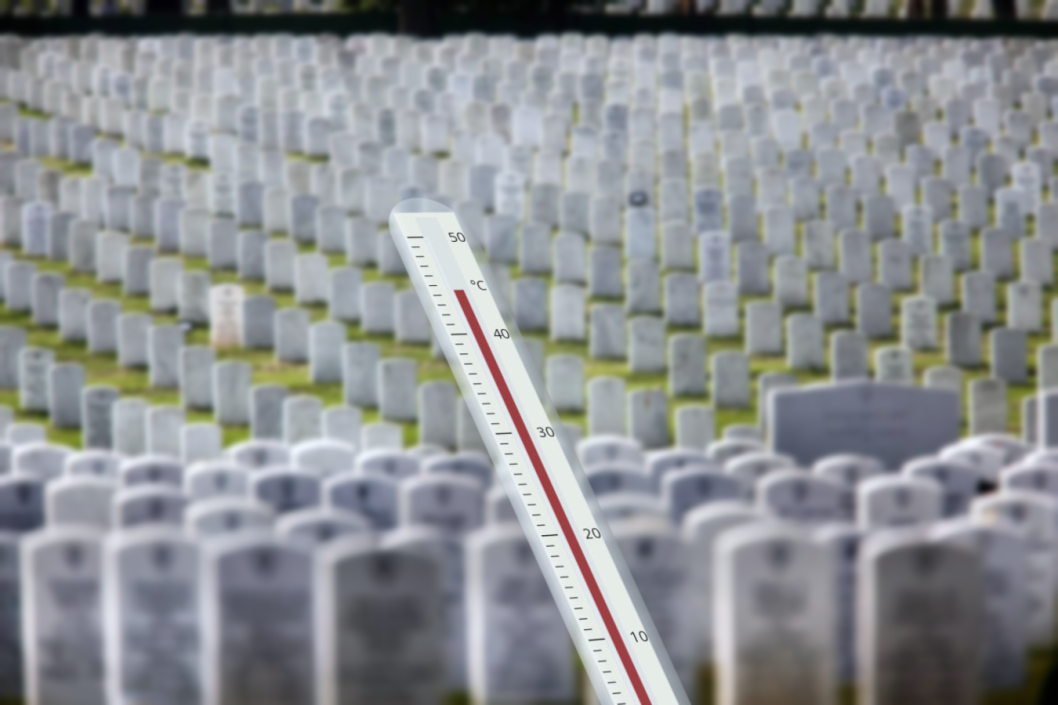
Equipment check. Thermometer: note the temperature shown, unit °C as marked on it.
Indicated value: 44.5 °C
